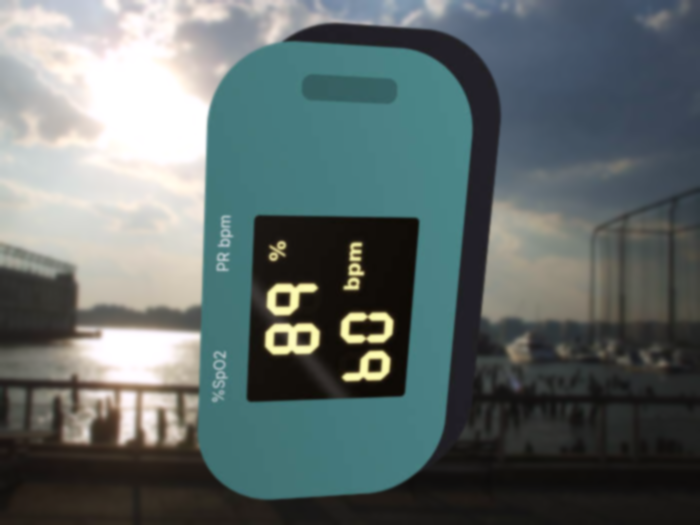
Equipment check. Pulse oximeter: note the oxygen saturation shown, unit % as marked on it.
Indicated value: 89 %
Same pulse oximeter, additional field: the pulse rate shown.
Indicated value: 60 bpm
